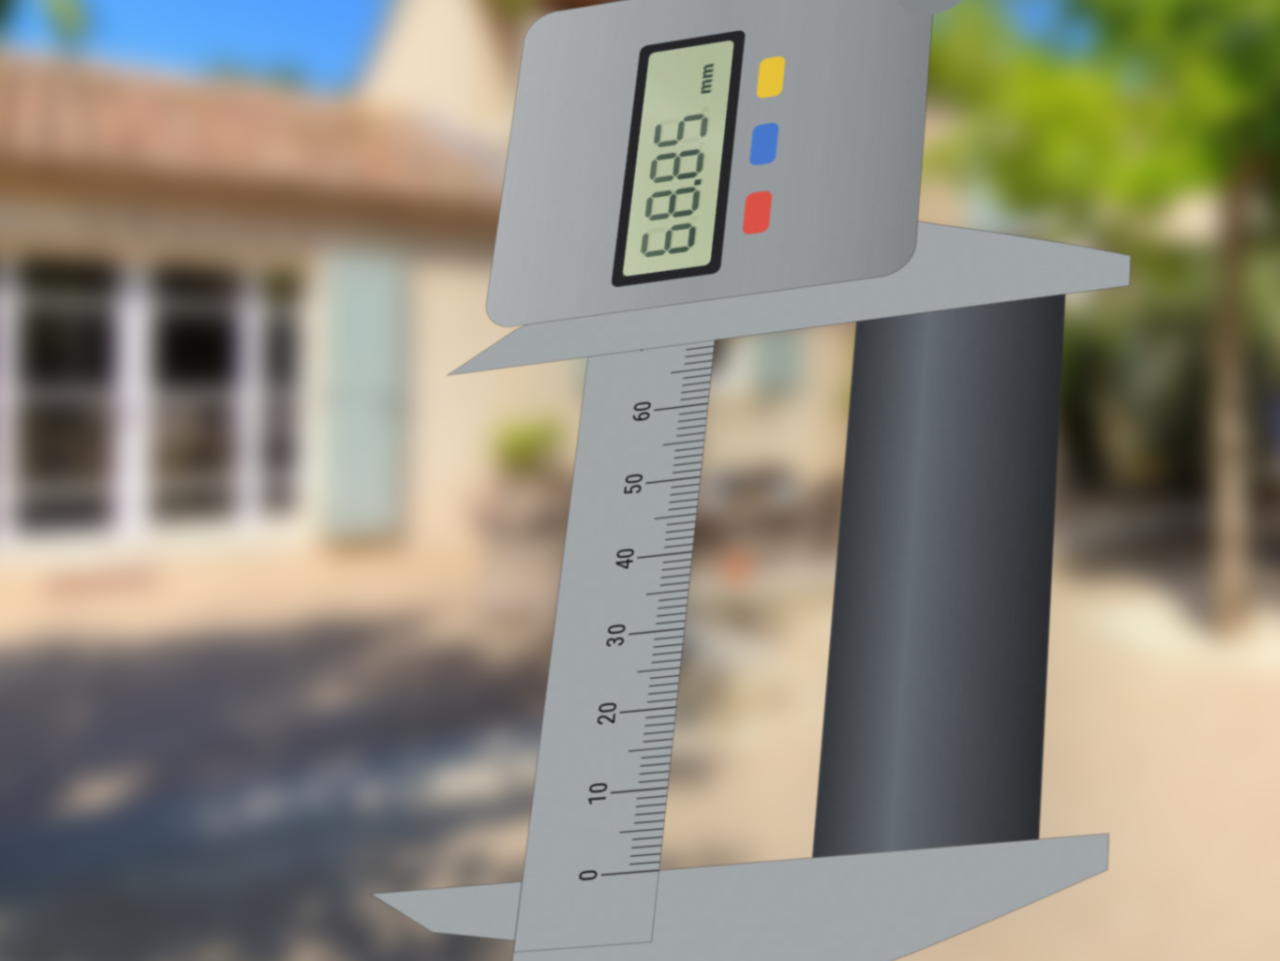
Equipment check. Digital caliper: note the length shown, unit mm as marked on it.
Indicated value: 68.85 mm
